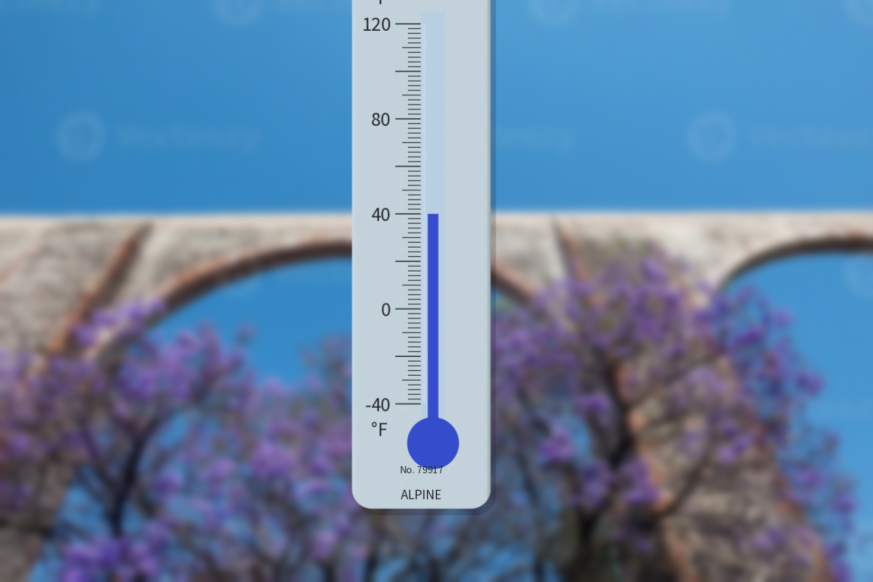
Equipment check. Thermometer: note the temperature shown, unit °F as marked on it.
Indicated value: 40 °F
